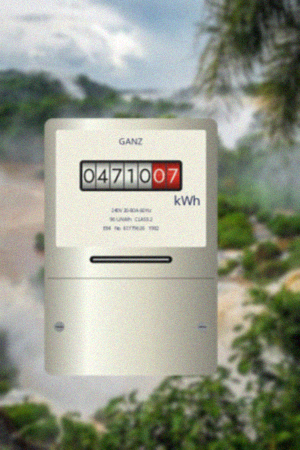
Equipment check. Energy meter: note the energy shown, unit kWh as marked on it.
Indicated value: 4710.07 kWh
